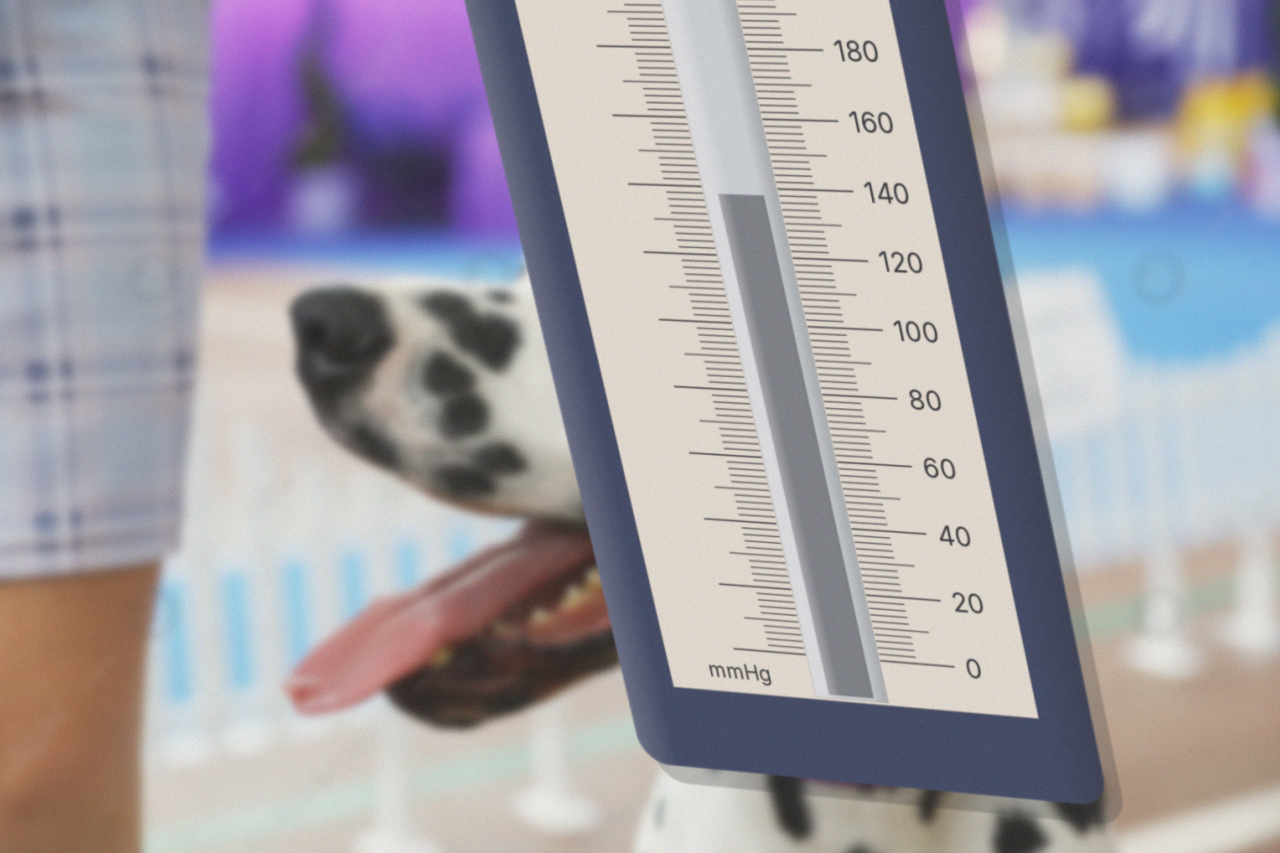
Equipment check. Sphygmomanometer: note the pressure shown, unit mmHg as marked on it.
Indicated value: 138 mmHg
